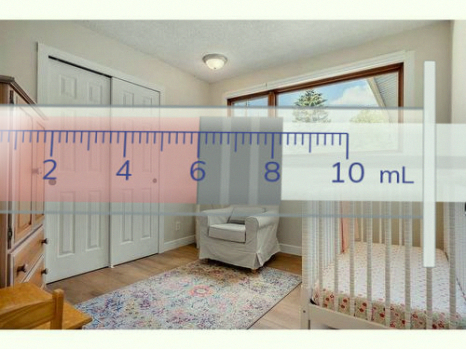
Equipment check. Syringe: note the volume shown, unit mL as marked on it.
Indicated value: 6 mL
